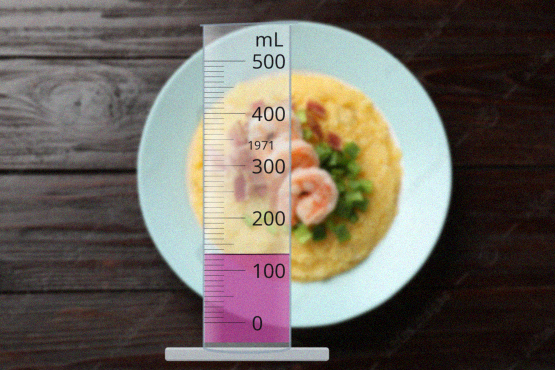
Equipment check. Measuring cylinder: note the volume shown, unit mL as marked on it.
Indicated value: 130 mL
